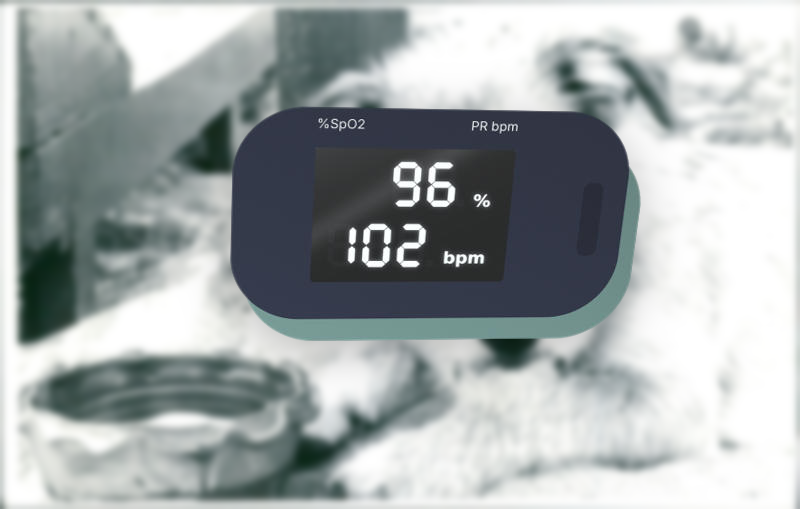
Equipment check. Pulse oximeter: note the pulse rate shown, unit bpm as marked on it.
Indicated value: 102 bpm
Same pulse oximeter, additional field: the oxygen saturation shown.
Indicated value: 96 %
